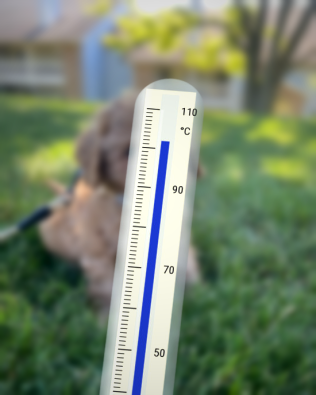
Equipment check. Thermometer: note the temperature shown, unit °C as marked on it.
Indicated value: 102 °C
